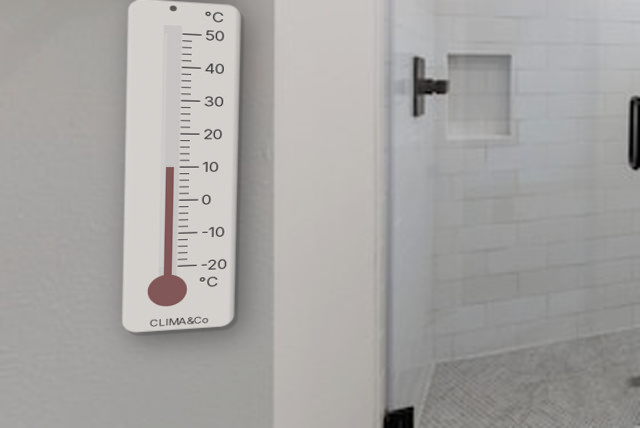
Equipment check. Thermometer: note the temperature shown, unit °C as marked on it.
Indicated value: 10 °C
